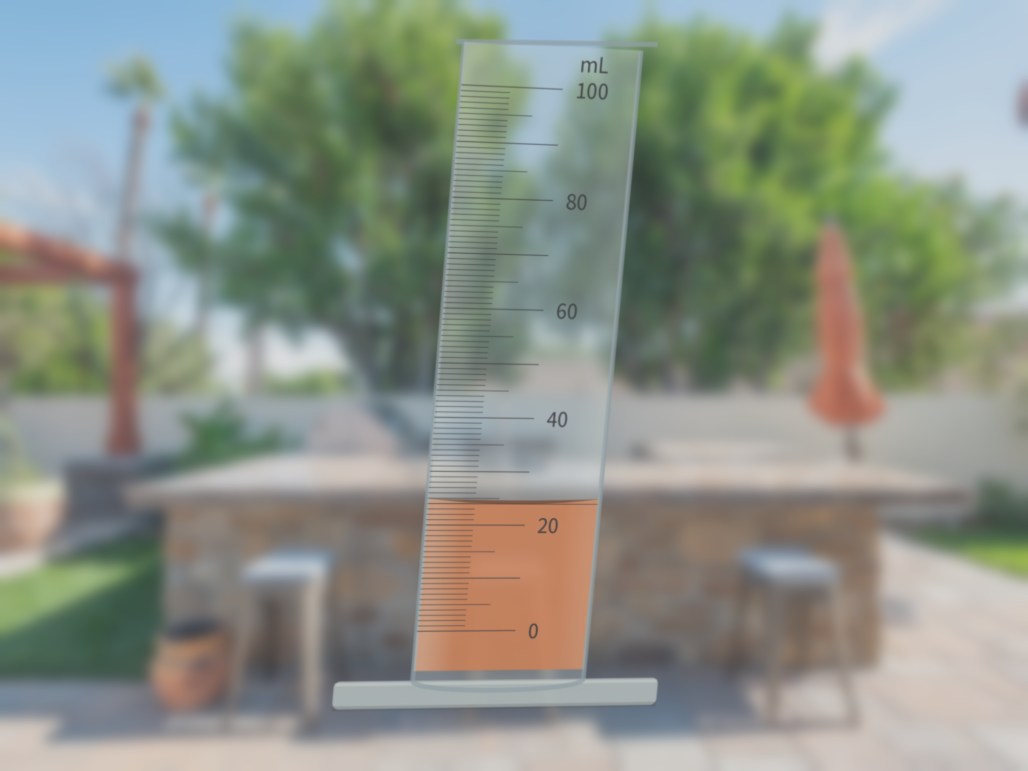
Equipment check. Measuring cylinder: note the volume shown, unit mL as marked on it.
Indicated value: 24 mL
